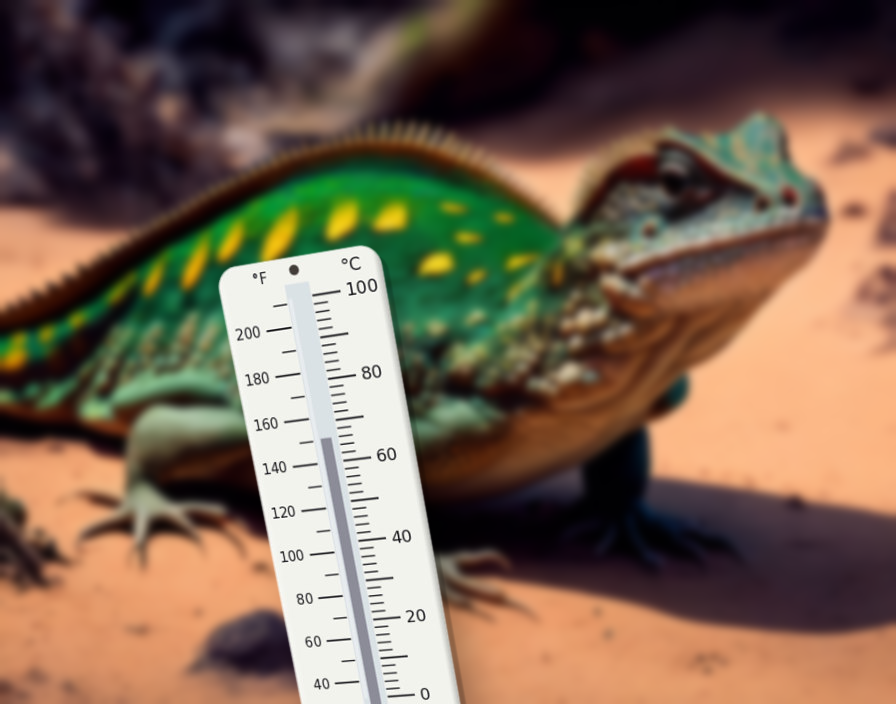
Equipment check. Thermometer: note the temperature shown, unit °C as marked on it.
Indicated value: 66 °C
